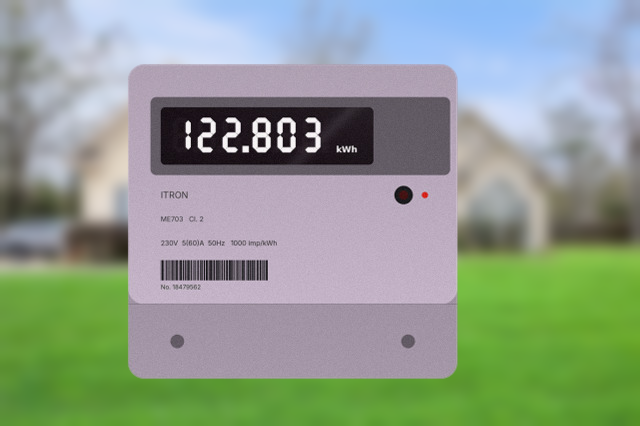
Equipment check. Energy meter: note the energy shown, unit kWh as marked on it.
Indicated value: 122.803 kWh
